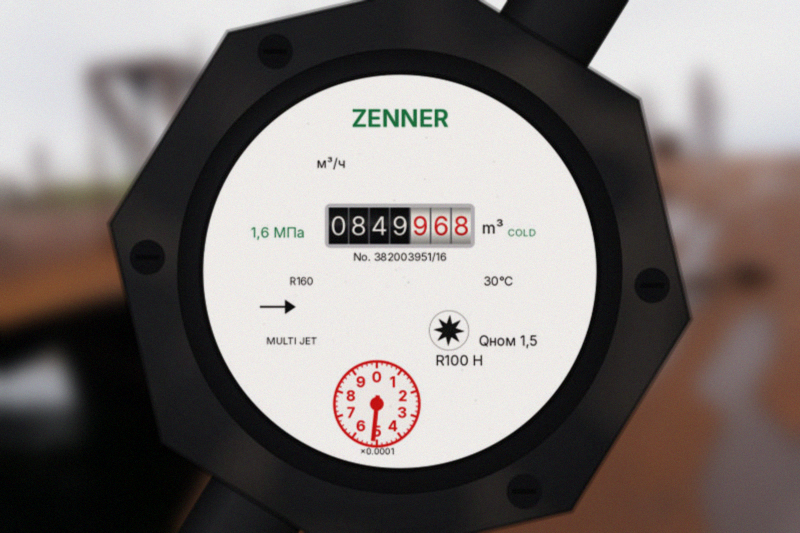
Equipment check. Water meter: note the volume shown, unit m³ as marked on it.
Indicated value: 849.9685 m³
